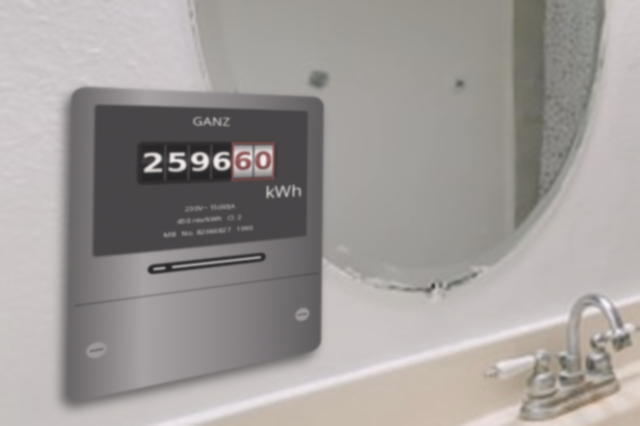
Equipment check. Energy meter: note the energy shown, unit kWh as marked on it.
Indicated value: 2596.60 kWh
